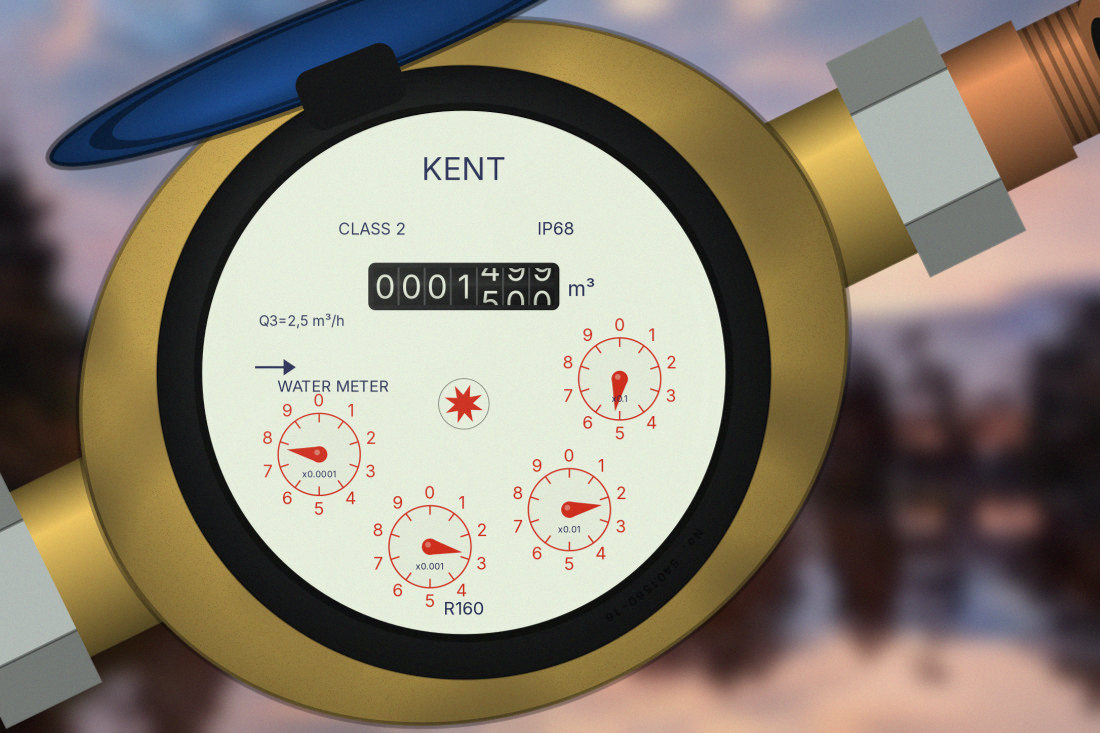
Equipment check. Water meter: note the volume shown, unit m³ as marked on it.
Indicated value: 1499.5227 m³
